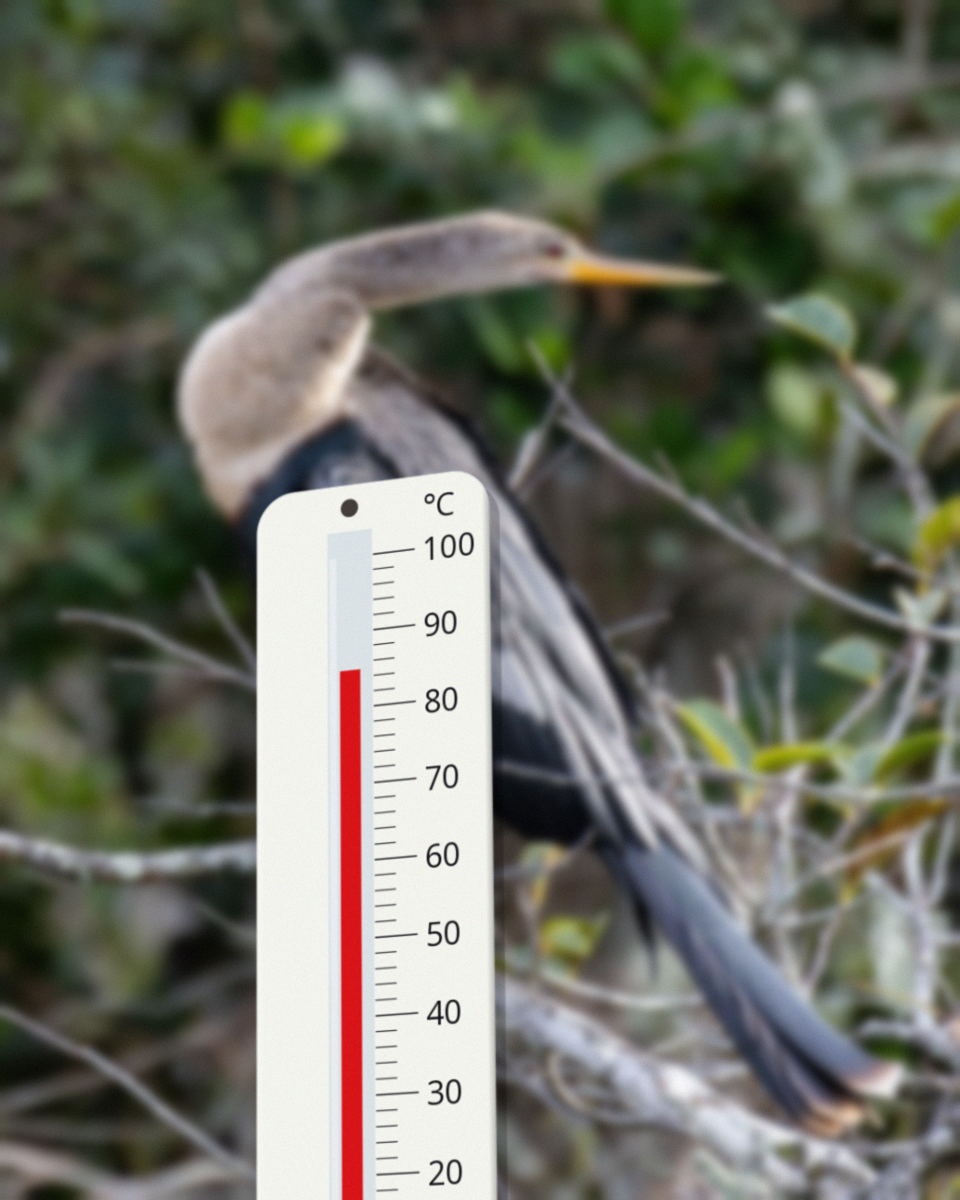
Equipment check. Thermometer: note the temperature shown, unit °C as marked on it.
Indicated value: 85 °C
